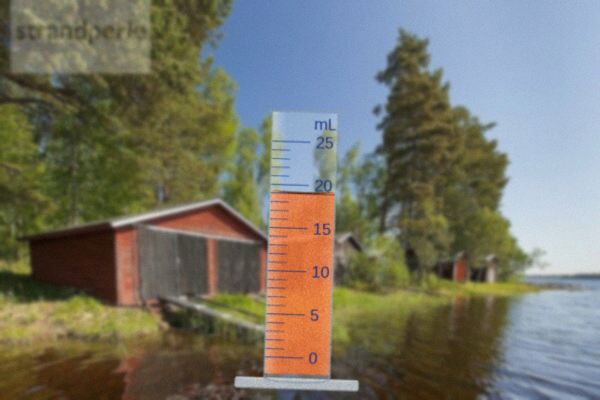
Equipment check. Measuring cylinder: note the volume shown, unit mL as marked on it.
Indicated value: 19 mL
